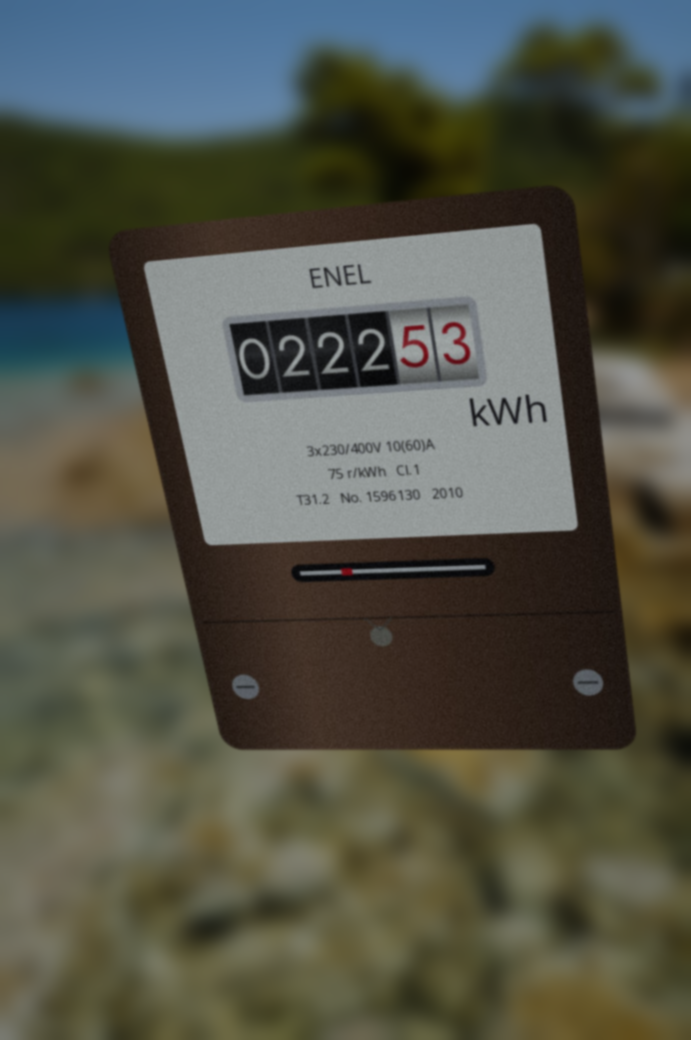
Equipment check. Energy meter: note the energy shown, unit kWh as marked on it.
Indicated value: 222.53 kWh
